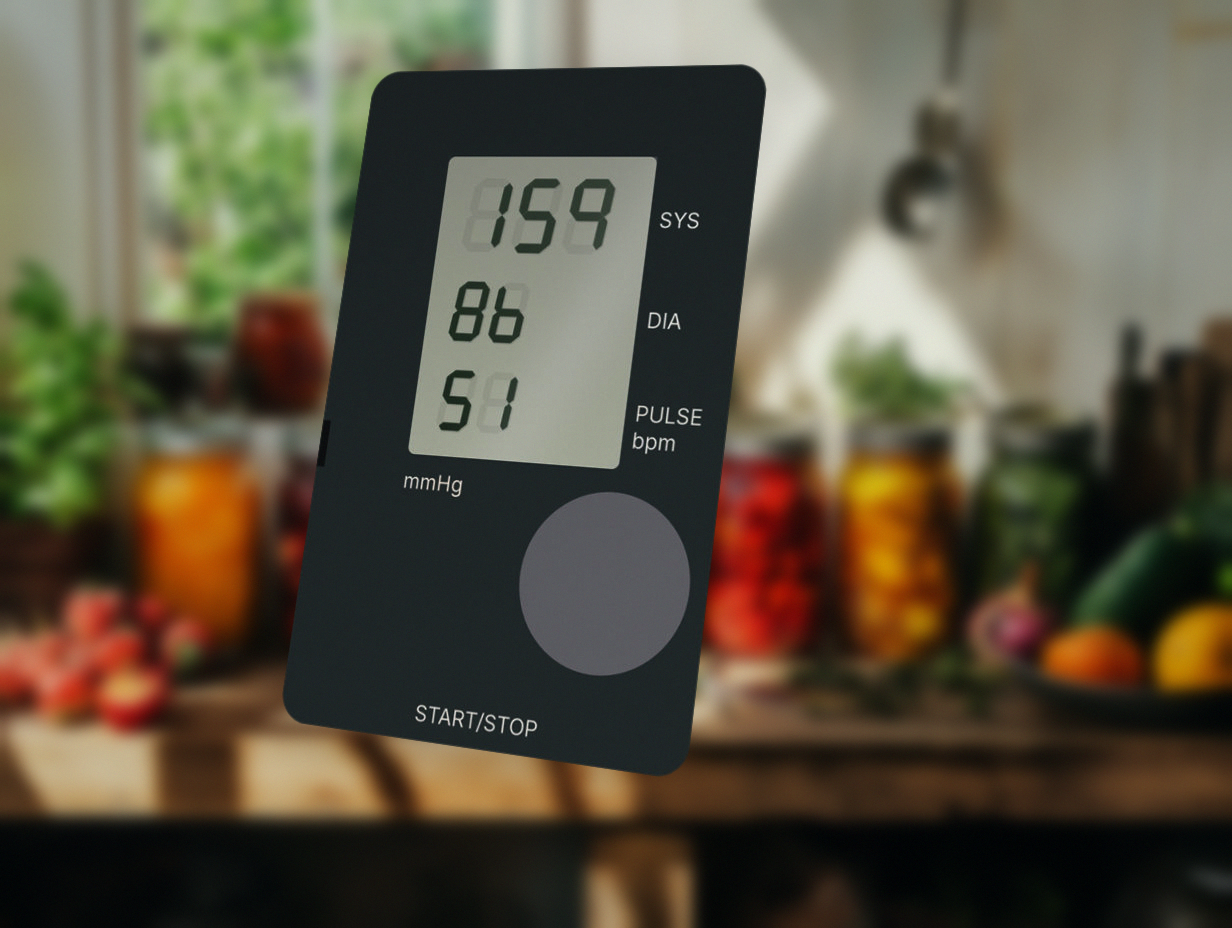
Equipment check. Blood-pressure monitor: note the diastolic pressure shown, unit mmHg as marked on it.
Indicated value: 86 mmHg
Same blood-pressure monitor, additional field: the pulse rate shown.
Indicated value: 51 bpm
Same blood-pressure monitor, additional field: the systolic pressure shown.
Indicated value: 159 mmHg
